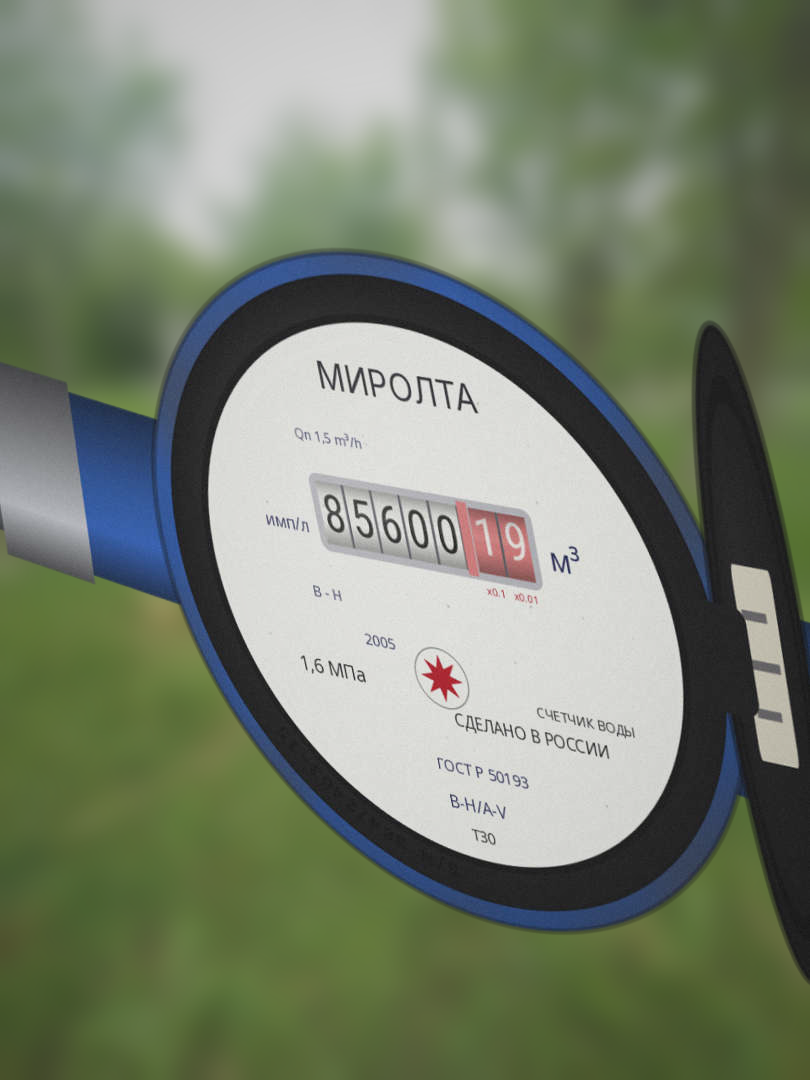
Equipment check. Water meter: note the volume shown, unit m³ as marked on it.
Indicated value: 85600.19 m³
